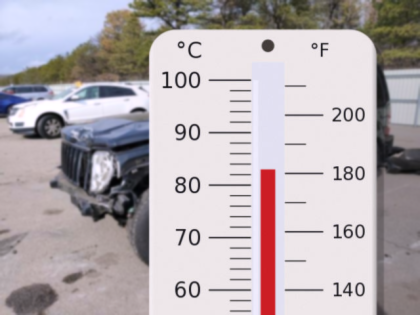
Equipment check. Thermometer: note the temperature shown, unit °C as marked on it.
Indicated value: 83 °C
